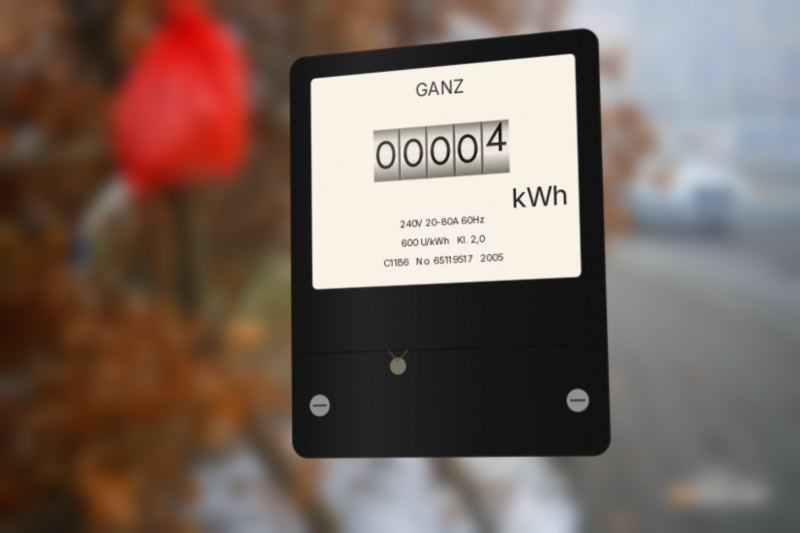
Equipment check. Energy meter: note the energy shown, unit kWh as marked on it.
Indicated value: 4 kWh
